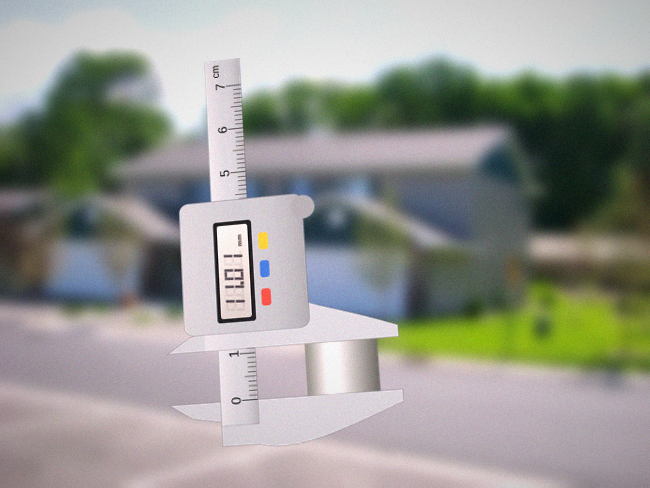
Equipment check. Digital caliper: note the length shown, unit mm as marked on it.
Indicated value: 11.01 mm
